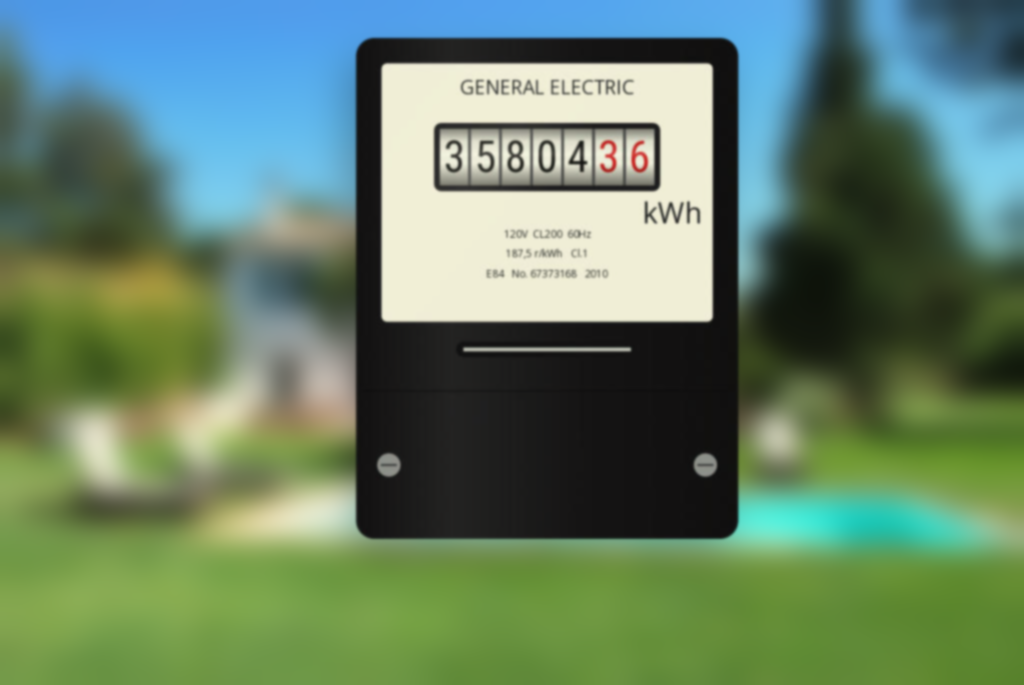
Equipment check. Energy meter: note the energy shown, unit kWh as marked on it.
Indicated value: 35804.36 kWh
